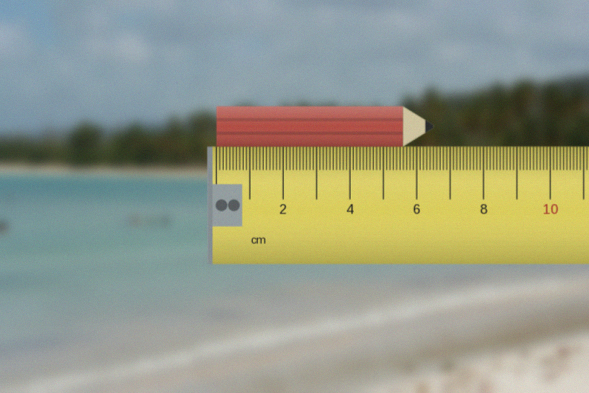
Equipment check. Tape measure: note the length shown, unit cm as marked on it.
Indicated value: 6.5 cm
